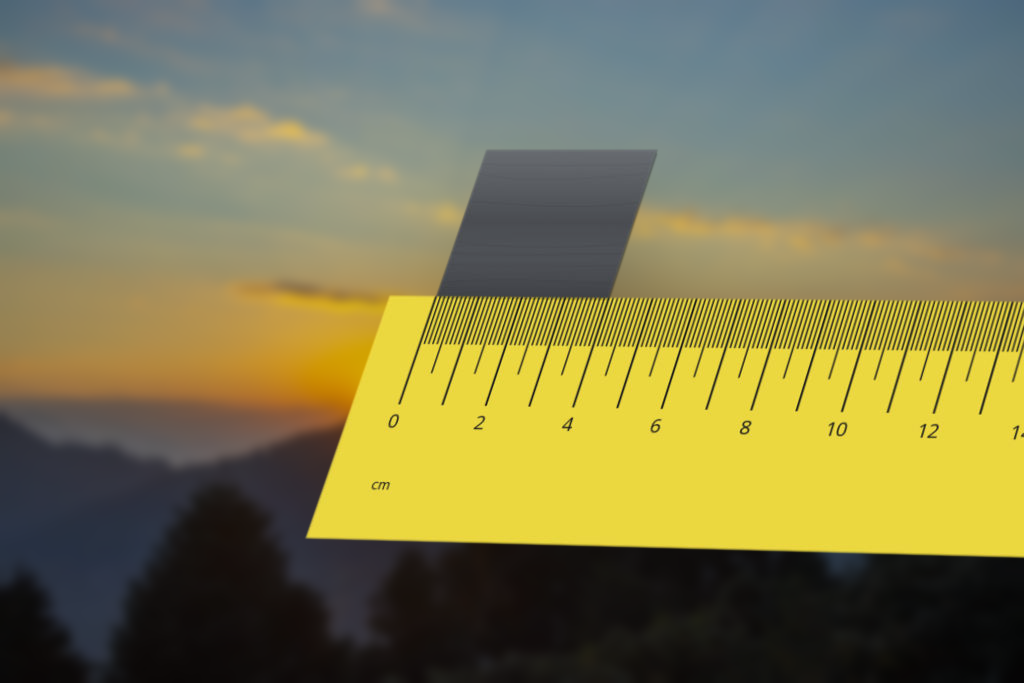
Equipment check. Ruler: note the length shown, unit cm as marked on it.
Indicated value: 4 cm
